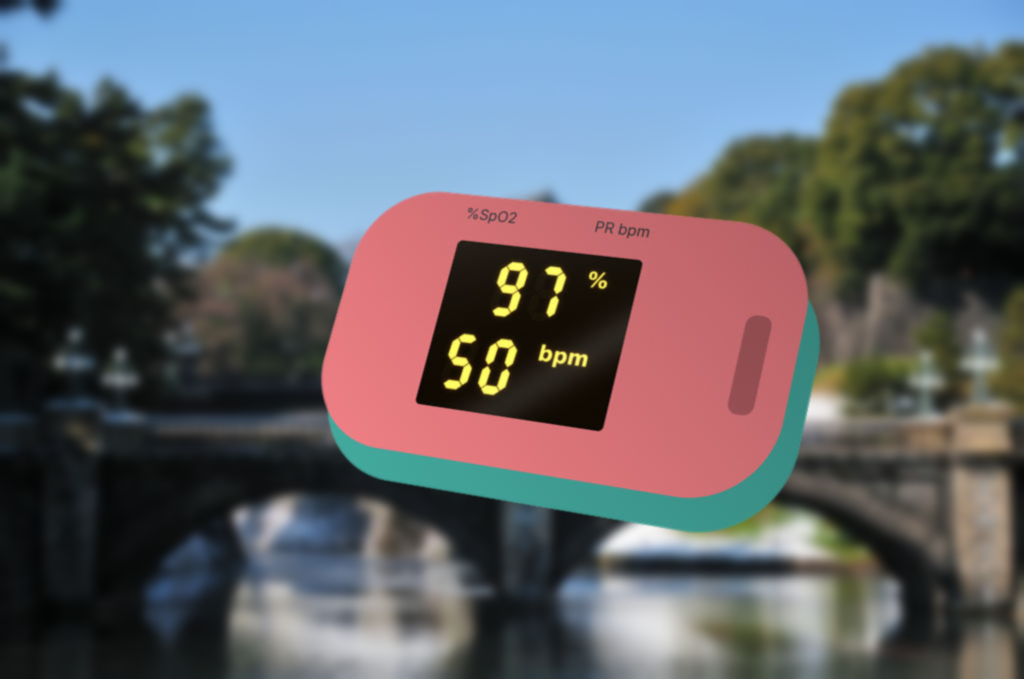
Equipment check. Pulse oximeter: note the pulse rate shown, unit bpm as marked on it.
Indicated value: 50 bpm
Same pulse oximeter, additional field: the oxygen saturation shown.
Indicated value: 97 %
